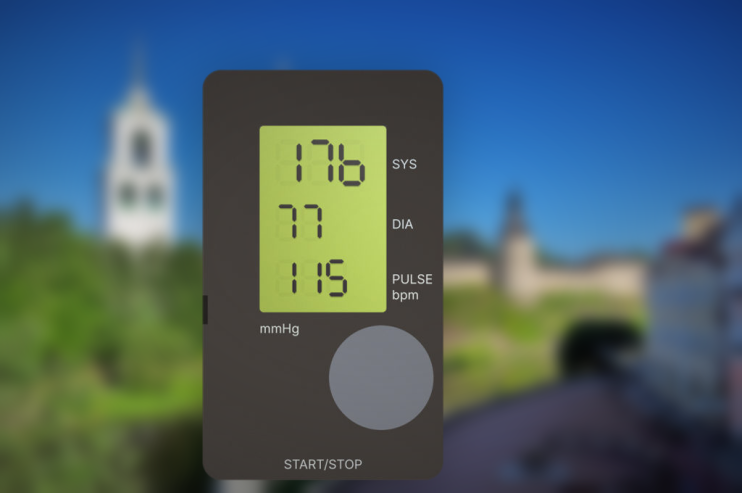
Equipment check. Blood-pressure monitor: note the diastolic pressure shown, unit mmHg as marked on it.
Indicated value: 77 mmHg
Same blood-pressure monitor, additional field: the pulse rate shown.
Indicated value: 115 bpm
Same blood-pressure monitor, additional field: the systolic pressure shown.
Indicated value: 176 mmHg
